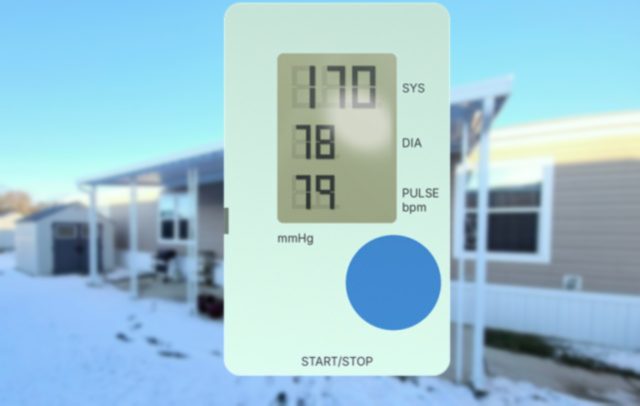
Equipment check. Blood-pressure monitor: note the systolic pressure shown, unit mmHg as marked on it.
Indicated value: 170 mmHg
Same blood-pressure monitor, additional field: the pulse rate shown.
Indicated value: 79 bpm
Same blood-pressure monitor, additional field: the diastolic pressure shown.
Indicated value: 78 mmHg
